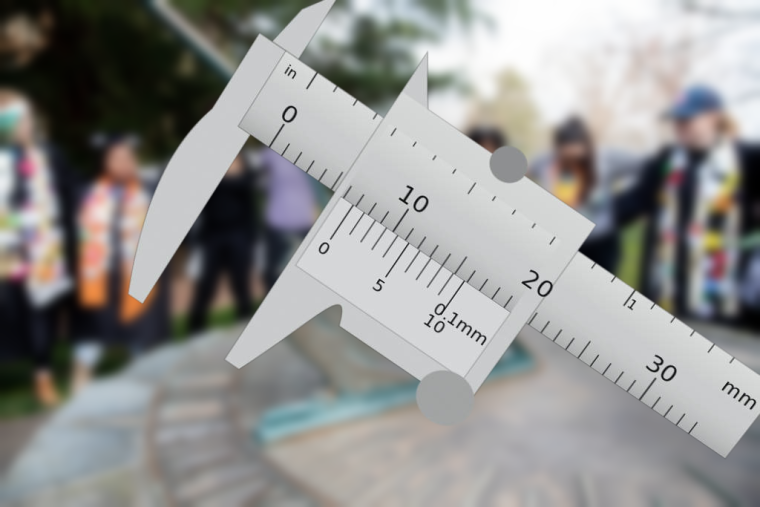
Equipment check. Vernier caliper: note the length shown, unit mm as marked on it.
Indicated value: 6.8 mm
